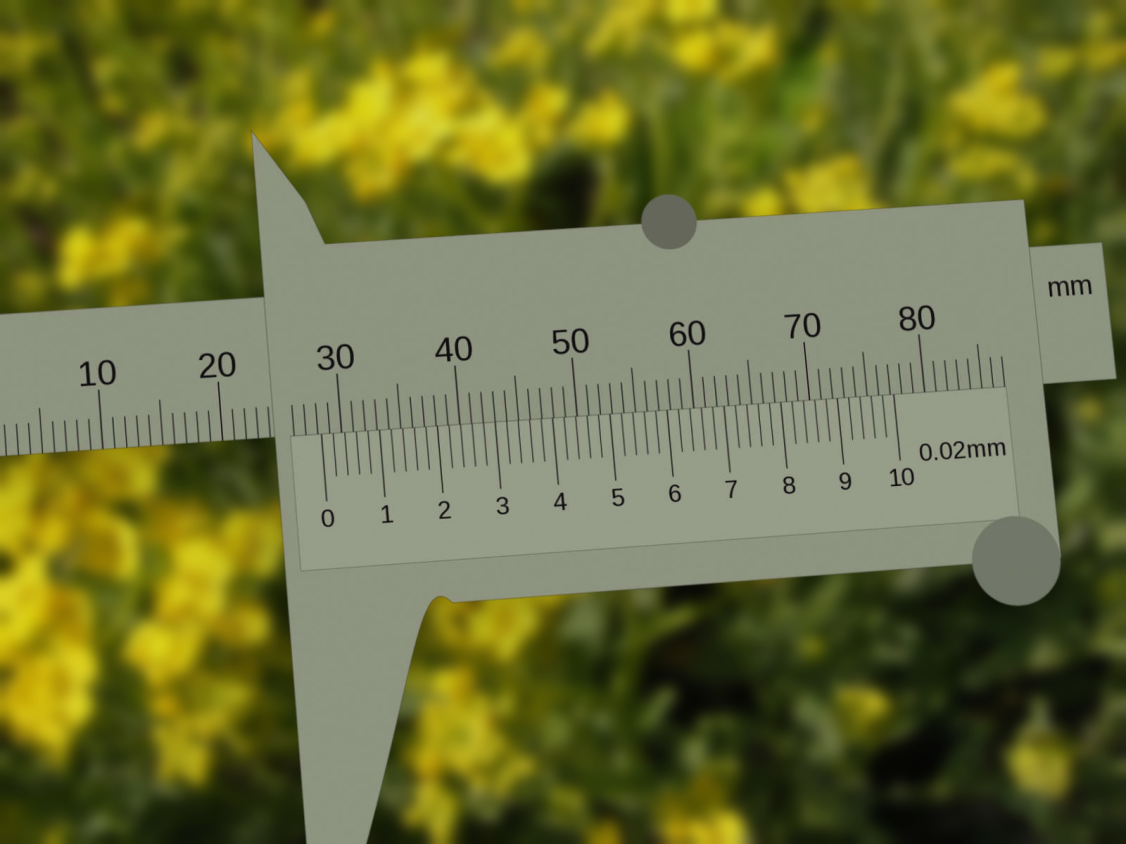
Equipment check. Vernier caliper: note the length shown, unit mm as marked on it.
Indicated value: 28.3 mm
